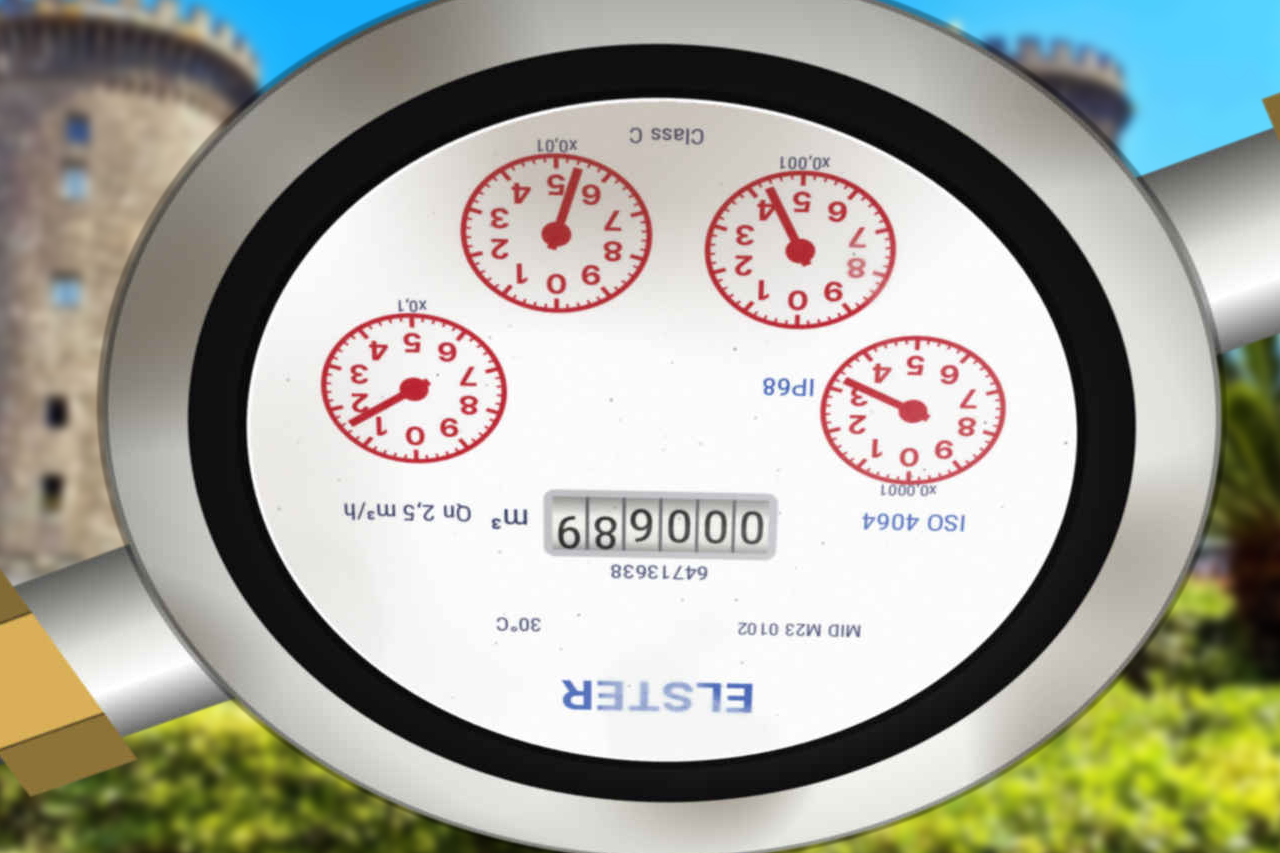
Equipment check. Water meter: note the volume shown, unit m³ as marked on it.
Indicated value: 689.1543 m³
